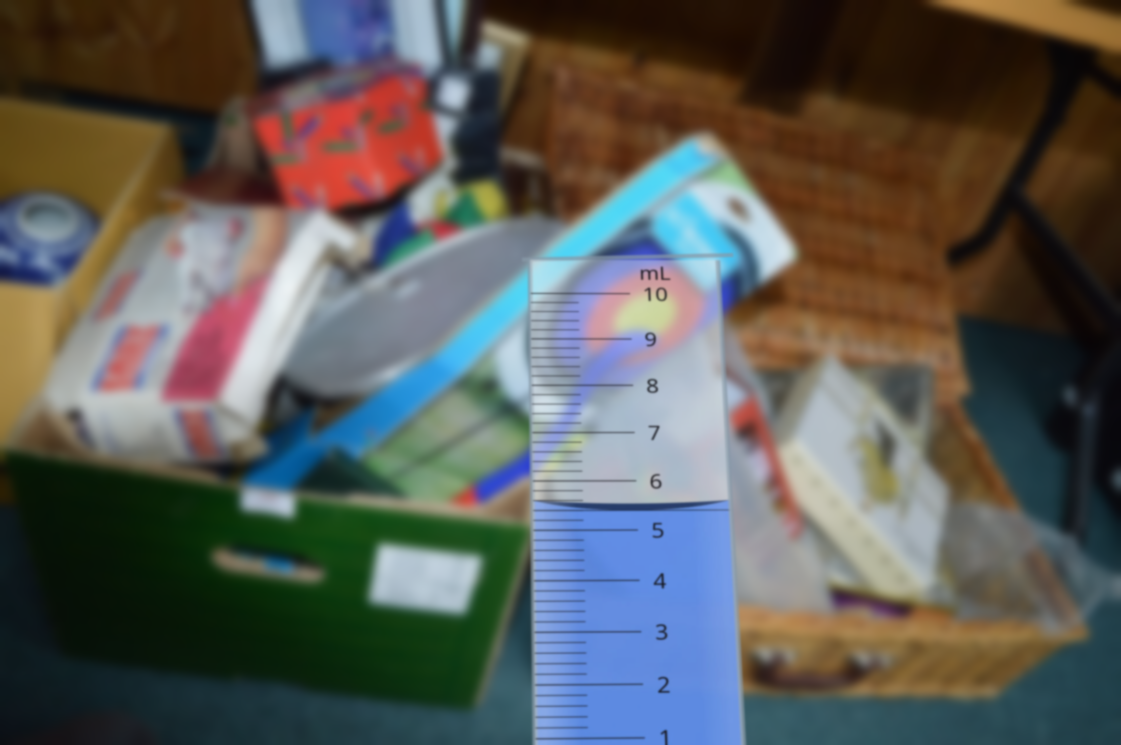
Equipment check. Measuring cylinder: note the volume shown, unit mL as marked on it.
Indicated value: 5.4 mL
